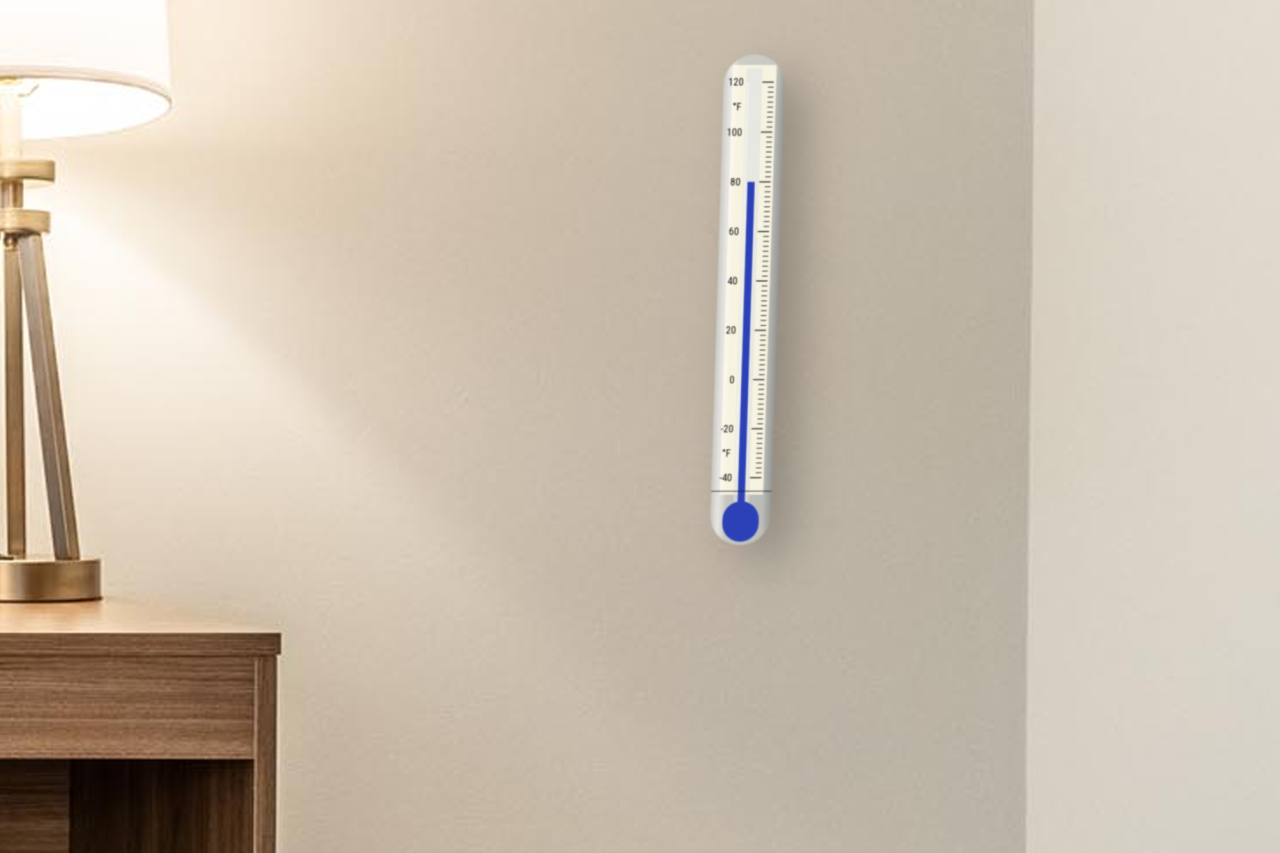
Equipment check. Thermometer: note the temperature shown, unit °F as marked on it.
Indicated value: 80 °F
